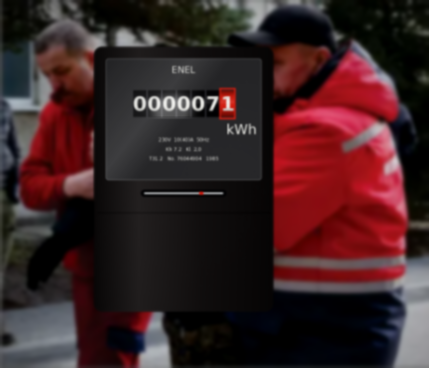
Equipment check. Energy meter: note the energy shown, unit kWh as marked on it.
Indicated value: 7.1 kWh
